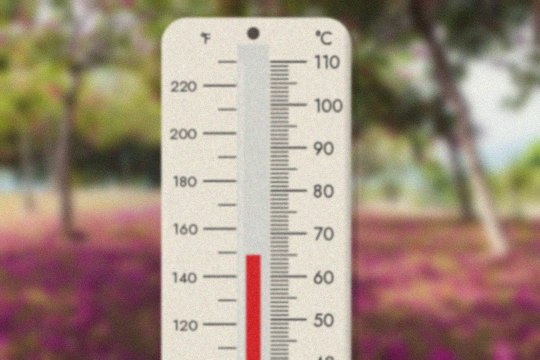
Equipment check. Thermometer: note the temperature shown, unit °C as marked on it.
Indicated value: 65 °C
